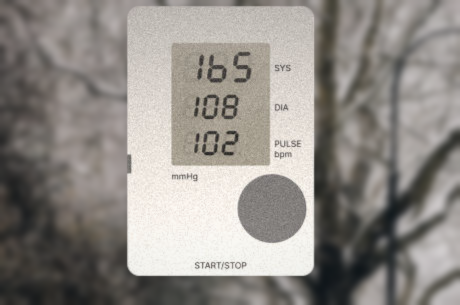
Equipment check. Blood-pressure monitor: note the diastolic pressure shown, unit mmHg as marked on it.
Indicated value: 108 mmHg
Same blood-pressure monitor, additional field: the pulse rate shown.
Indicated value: 102 bpm
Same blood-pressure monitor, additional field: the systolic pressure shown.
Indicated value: 165 mmHg
